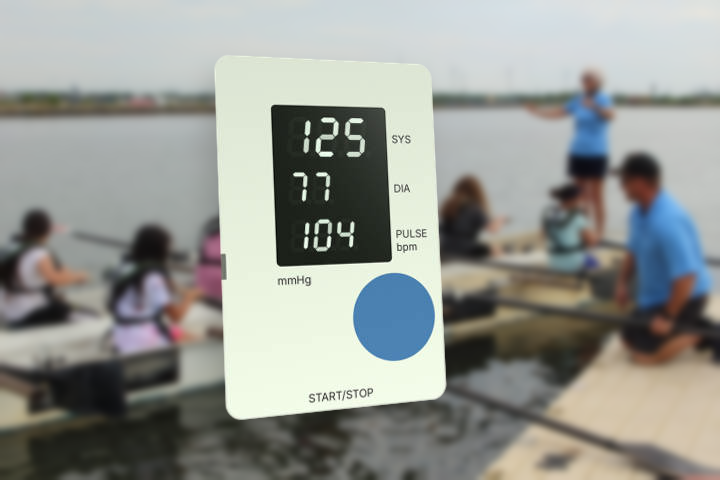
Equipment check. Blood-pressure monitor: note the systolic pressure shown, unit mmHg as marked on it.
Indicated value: 125 mmHg
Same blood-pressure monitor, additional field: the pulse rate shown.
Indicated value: 104 bpm
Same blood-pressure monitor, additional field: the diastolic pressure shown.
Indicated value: 77 mmHg
